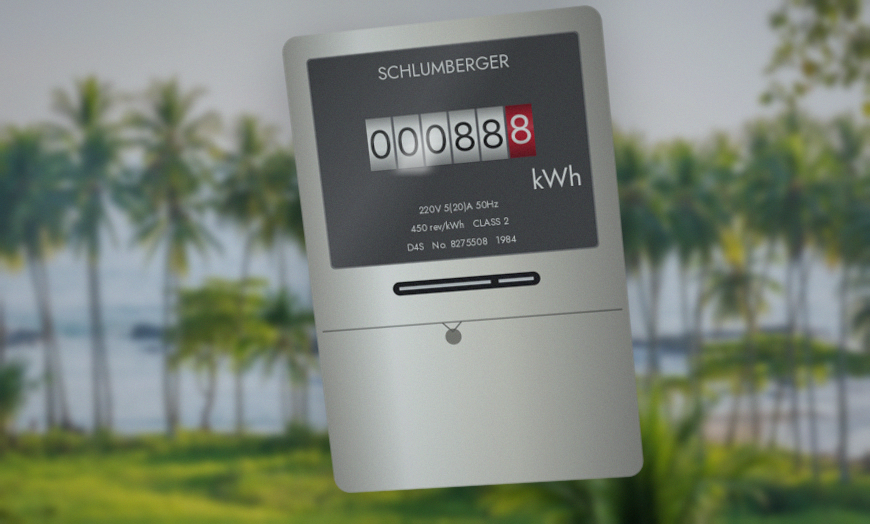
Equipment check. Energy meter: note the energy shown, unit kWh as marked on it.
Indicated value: 88.8 kWh
